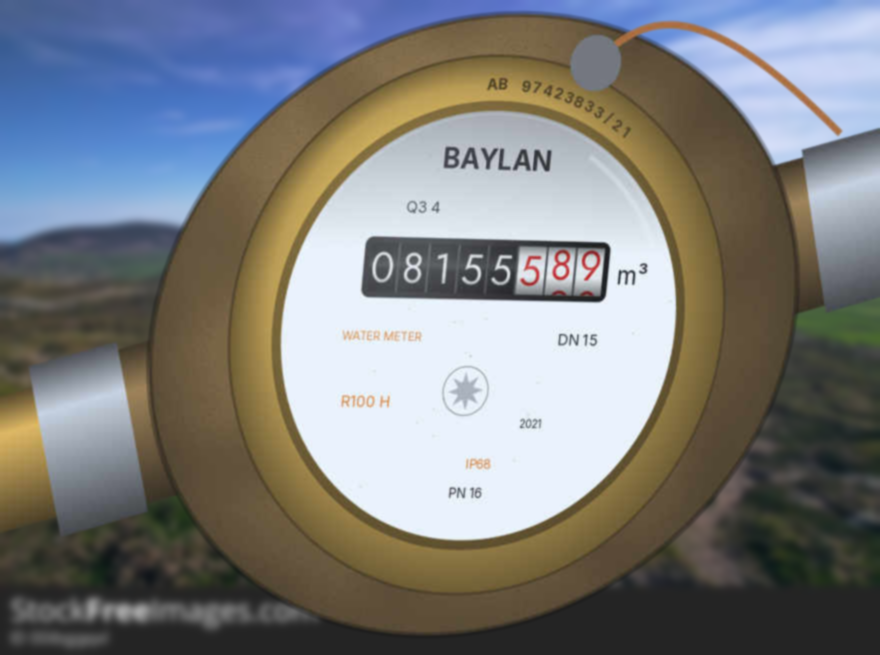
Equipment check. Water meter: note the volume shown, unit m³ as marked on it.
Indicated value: 8155.589 m³
